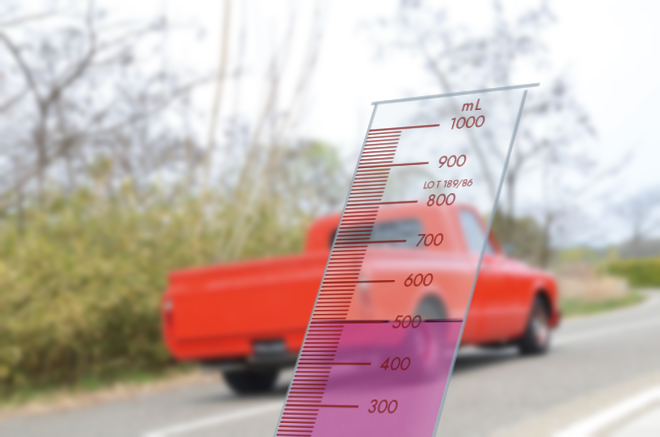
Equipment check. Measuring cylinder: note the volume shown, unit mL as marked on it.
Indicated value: 500 mL
